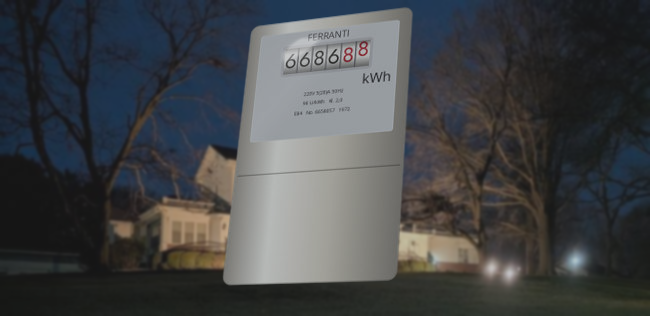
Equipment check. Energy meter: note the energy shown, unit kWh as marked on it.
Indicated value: 6686.88 kWh
